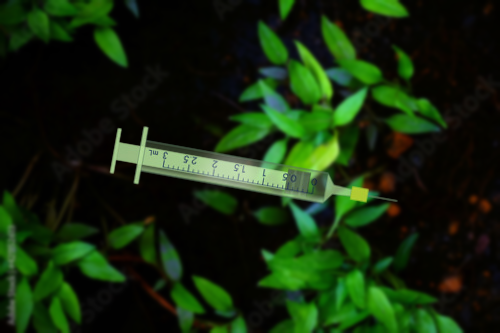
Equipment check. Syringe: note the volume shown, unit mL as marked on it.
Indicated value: 0.1 mL
